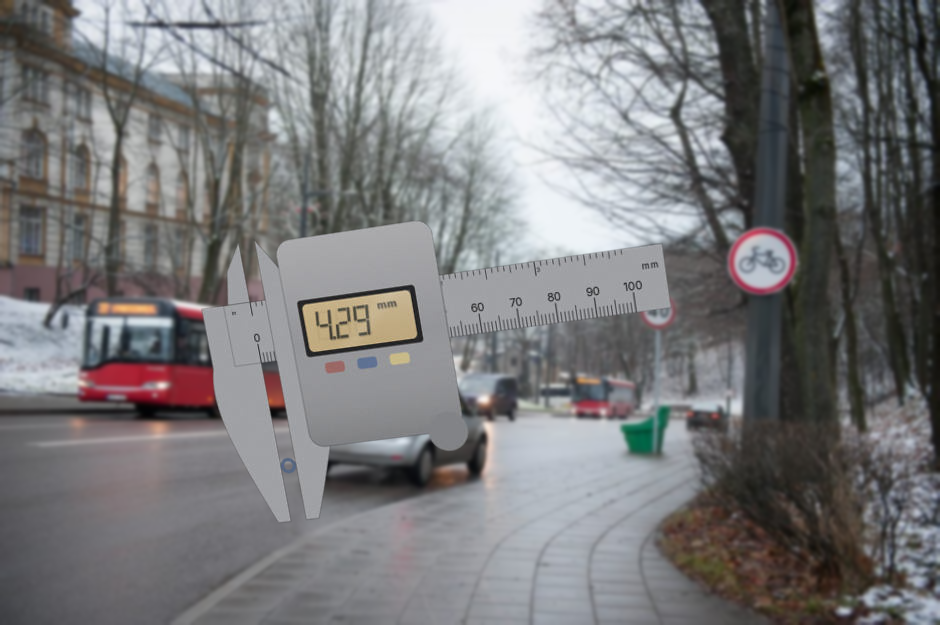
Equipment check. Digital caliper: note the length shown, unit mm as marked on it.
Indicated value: 4.29 mm
